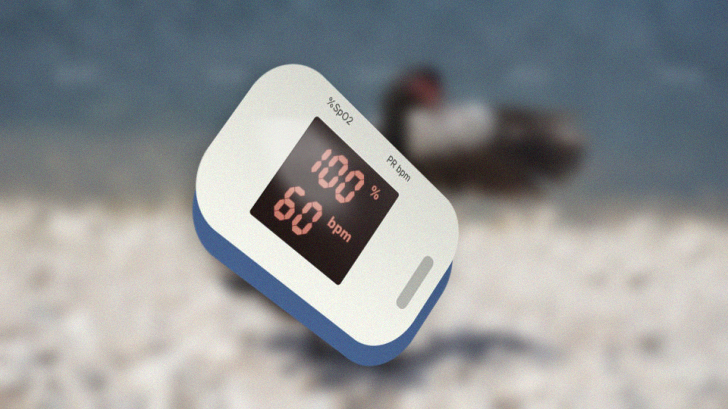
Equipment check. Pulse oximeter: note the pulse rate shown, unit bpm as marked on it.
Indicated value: 60 bpm
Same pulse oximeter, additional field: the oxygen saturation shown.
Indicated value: 100 %
